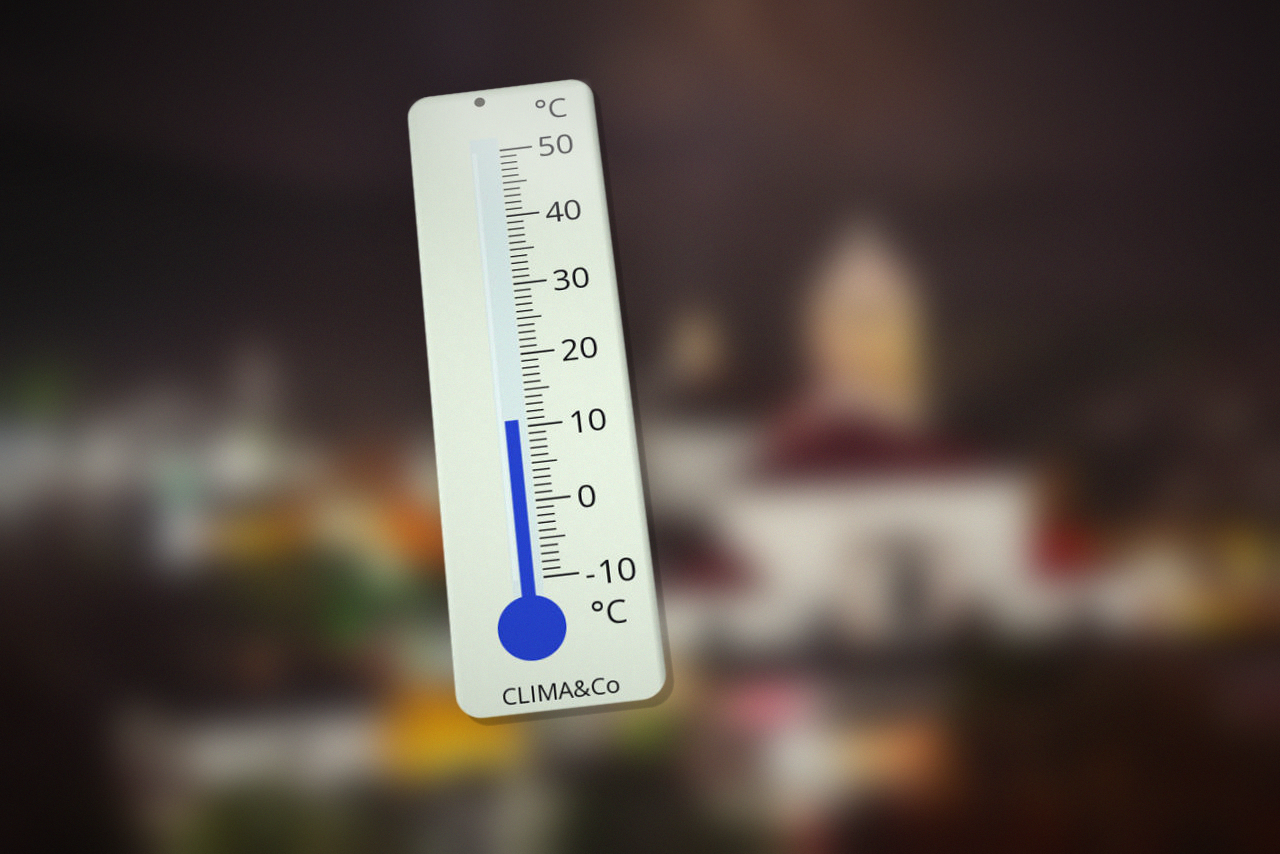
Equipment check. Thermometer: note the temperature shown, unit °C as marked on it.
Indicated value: 11 °C
